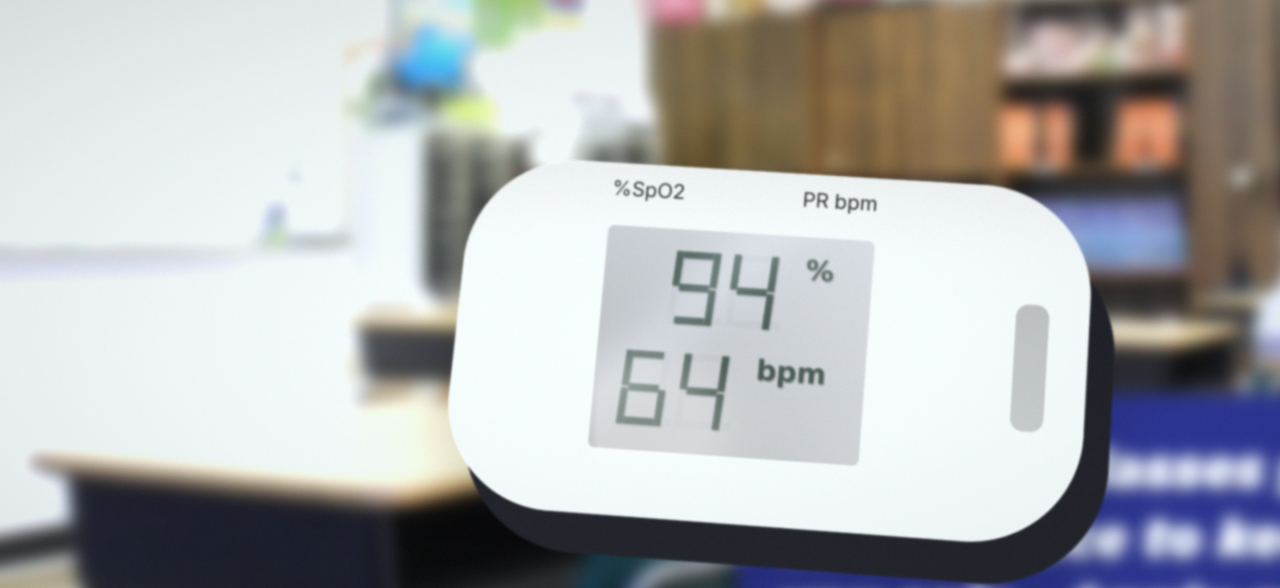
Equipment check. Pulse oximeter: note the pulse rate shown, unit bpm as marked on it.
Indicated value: 64 bpm
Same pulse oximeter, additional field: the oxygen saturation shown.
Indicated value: 94 %
